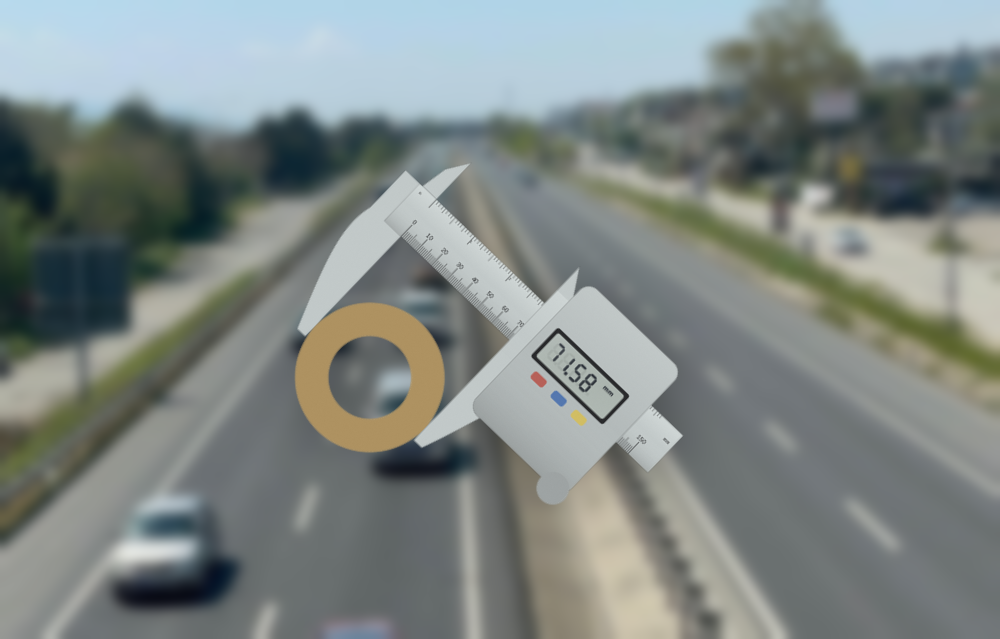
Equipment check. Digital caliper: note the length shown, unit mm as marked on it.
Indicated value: 71.58 mm
